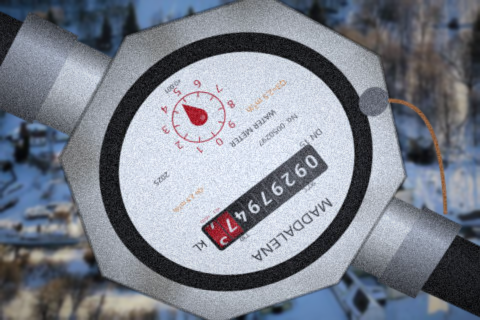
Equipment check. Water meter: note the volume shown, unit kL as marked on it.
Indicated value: 929794.734 kL
